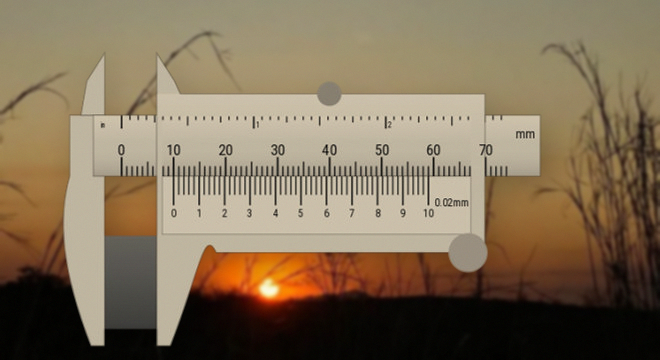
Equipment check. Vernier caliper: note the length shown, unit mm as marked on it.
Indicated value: 10.0 mm
